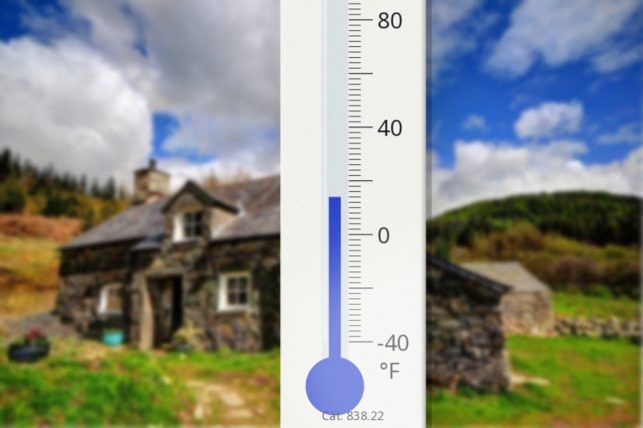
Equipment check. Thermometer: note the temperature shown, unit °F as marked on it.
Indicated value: 14 °F
